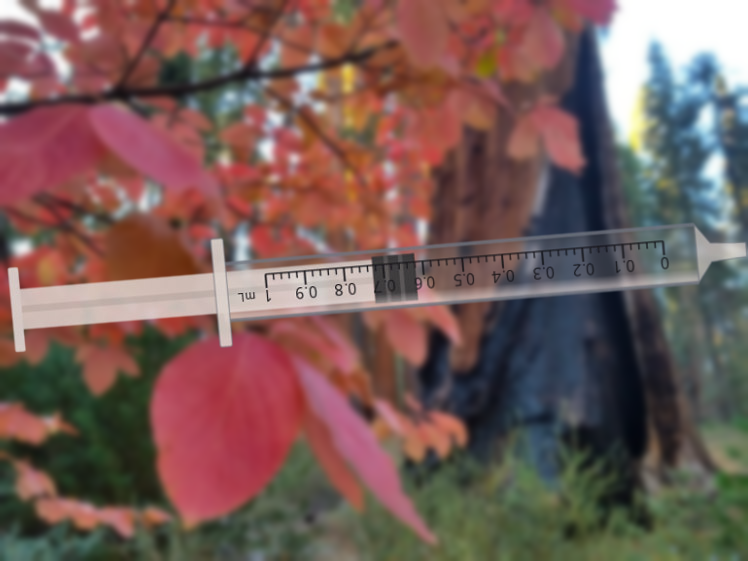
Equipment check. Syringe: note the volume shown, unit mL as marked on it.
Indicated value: 0.62 mL
